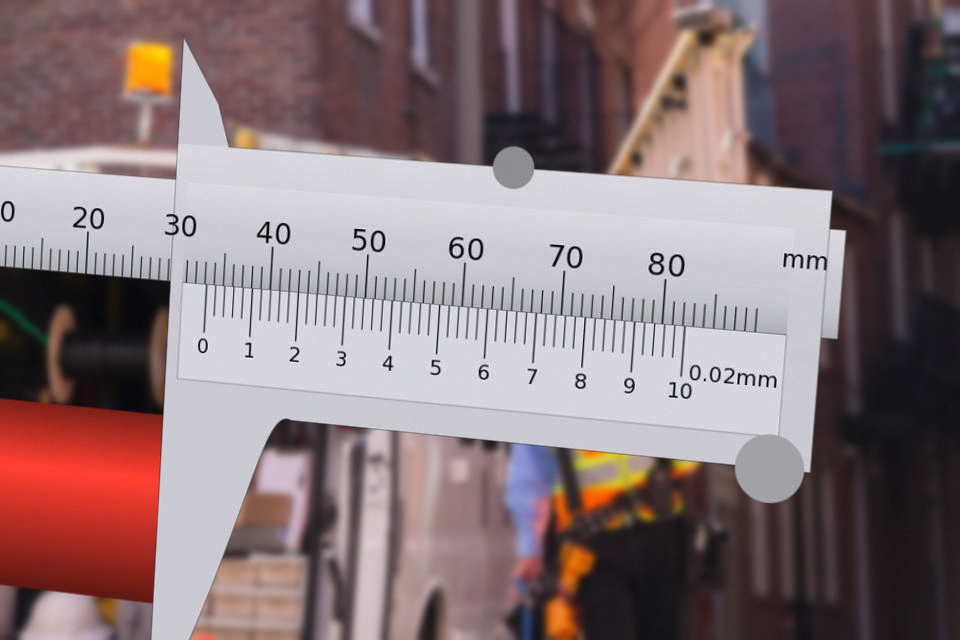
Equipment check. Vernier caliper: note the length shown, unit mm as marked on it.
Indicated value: 33.2 mm
